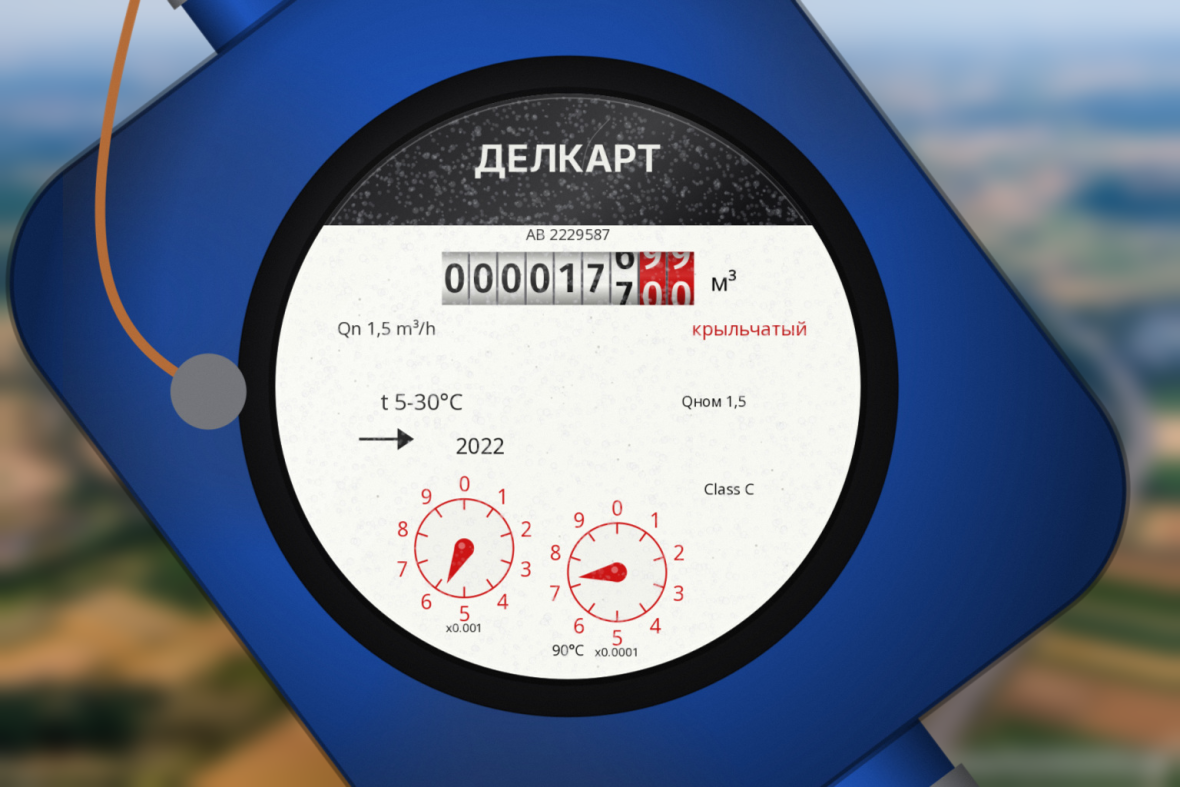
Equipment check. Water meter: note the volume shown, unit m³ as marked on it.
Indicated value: 176.9957 m³
